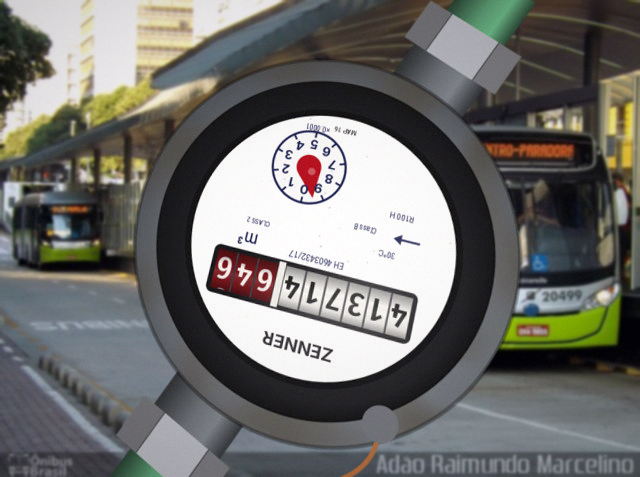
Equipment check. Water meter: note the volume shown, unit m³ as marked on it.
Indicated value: 413714.6459 m³
